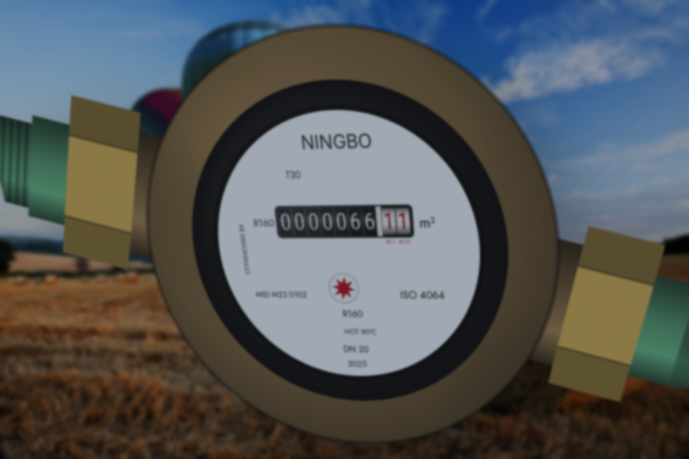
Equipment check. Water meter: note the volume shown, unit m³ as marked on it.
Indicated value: 66.11 m³
